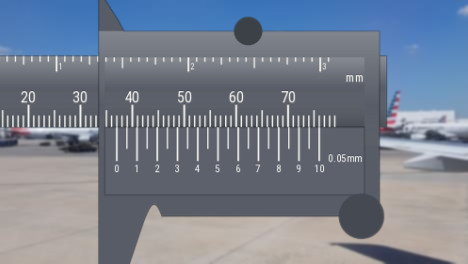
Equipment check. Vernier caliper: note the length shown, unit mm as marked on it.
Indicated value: 37.0 mm
